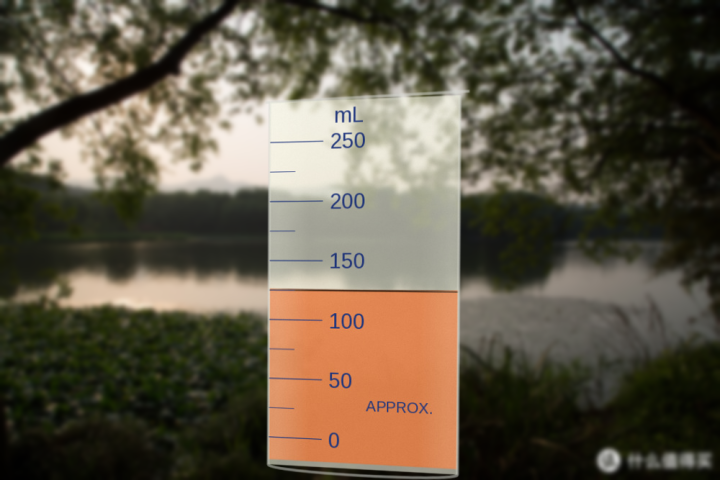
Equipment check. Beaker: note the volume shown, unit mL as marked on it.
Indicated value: 125 mL
